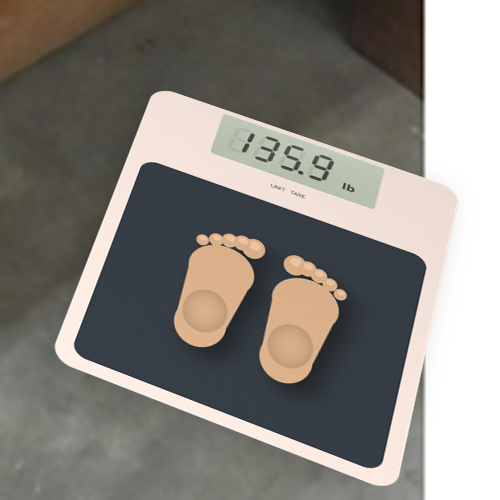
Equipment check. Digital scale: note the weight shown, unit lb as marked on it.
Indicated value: 135.9 lb
